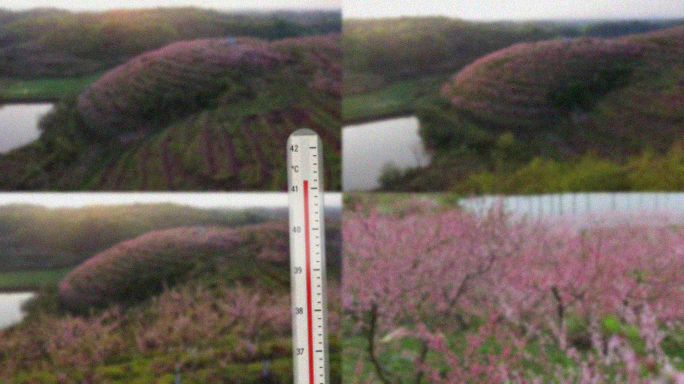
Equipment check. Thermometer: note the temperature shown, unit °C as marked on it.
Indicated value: 41.2 °C
